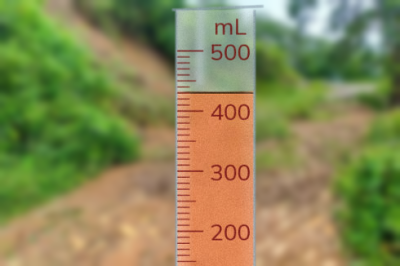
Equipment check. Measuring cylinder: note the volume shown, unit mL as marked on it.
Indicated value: 430 mL
